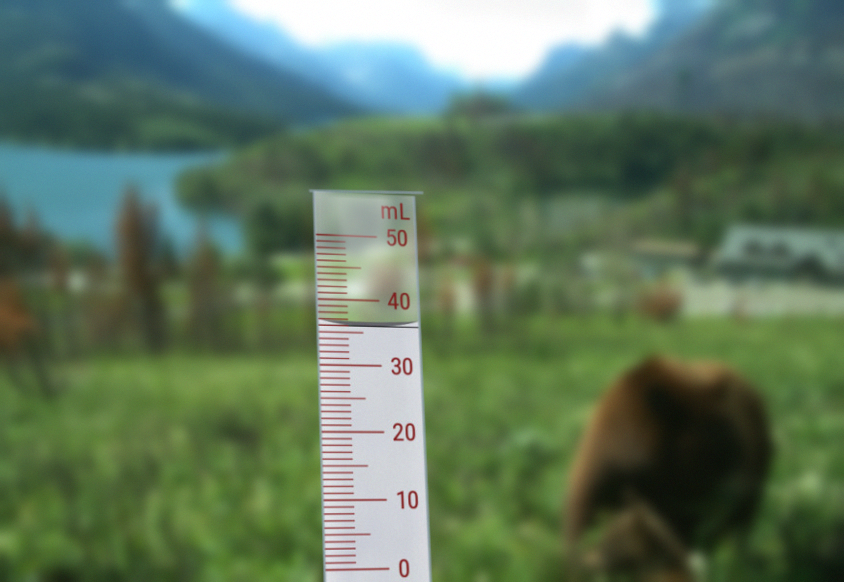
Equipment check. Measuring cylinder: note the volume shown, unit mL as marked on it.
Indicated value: 36 mL
